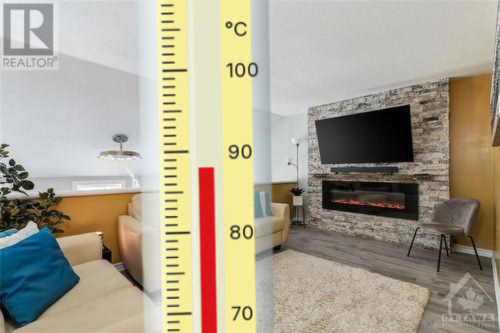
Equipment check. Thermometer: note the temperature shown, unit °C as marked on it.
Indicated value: 88 °C
